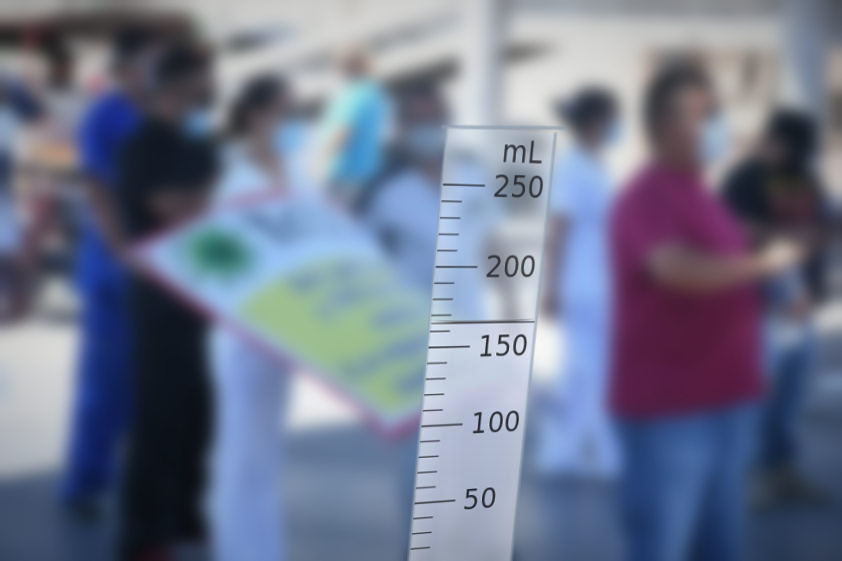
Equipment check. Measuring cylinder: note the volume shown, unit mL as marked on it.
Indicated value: 165 mL
